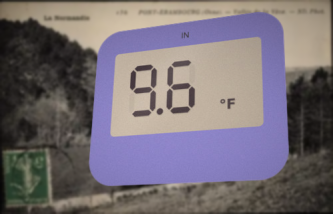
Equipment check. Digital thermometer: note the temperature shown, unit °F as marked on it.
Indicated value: 9.6 °F
